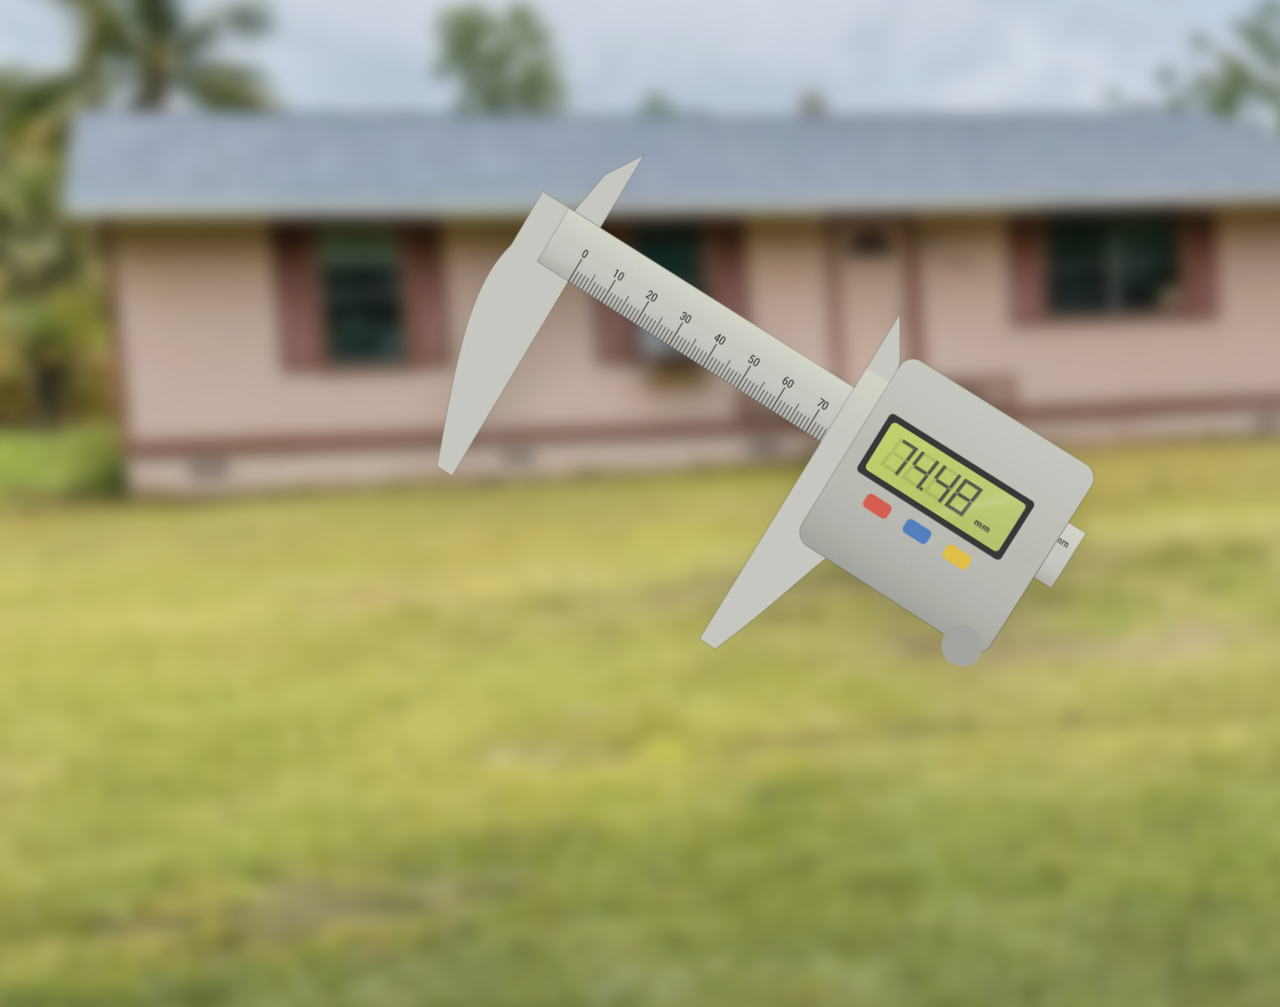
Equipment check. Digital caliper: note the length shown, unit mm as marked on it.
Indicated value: 74.48 mm
